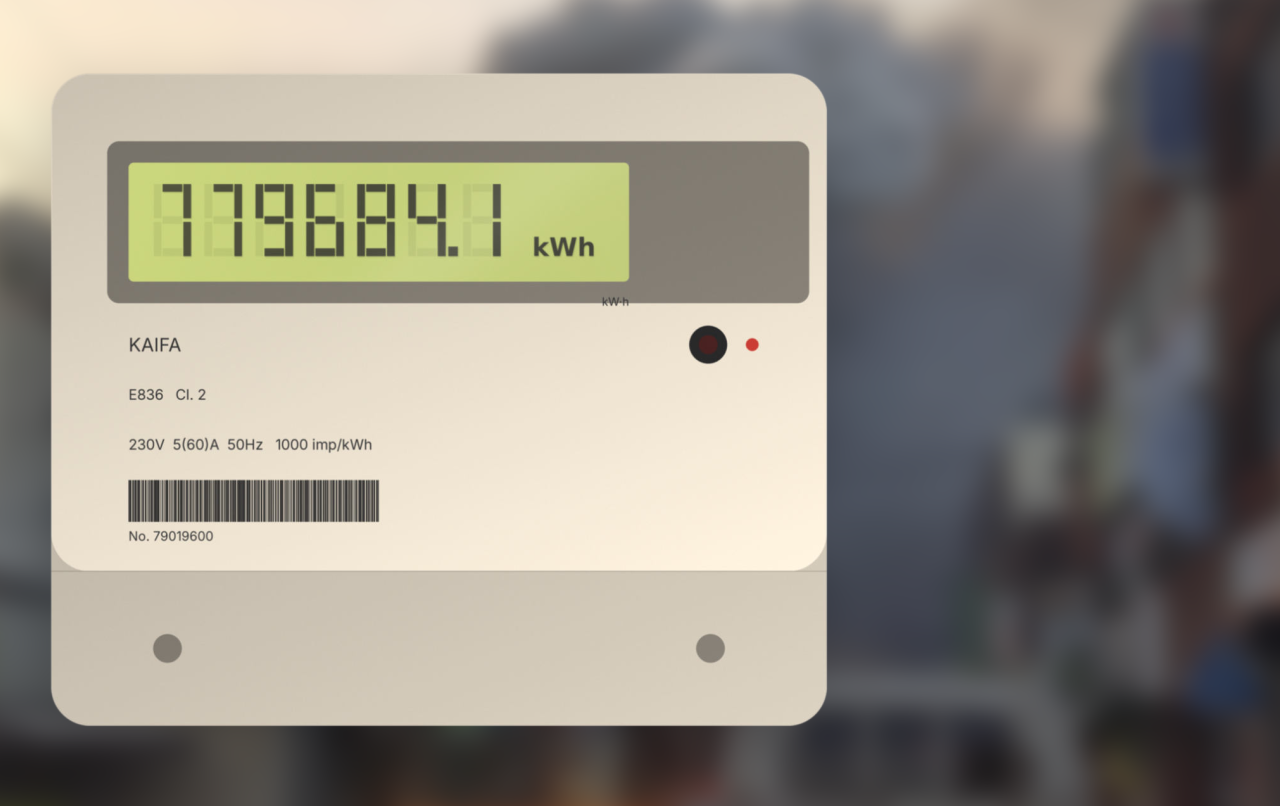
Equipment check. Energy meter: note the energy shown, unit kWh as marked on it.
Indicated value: 779684.1 kWh
